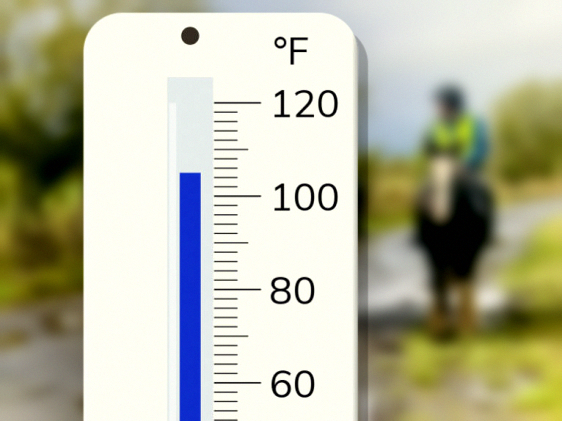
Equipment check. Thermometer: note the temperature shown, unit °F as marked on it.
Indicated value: 105 °F
